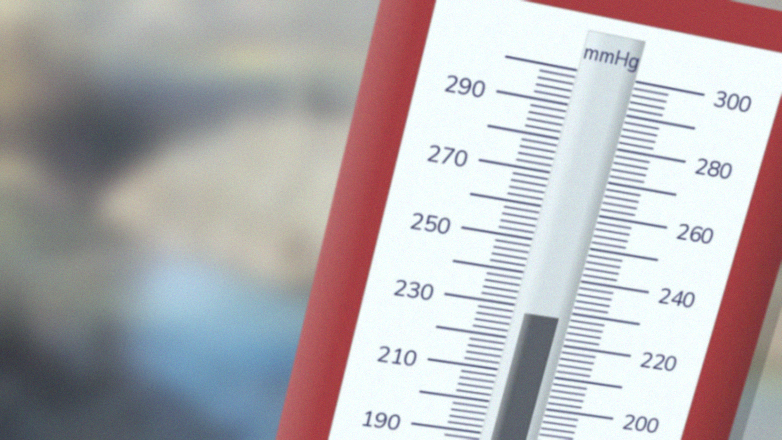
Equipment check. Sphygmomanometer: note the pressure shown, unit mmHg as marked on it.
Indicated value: 228 mmHg
